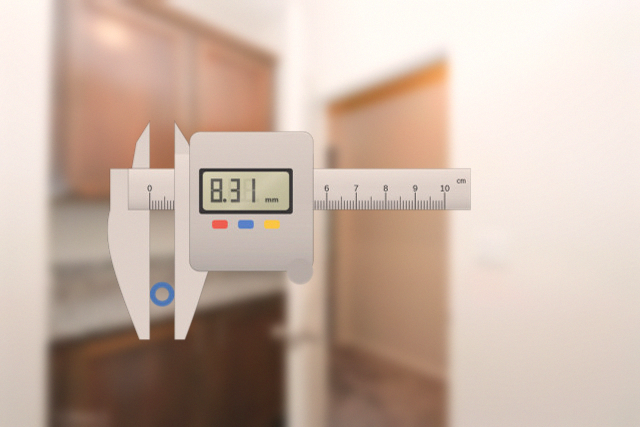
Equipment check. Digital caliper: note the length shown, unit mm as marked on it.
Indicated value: 8.31 mm
